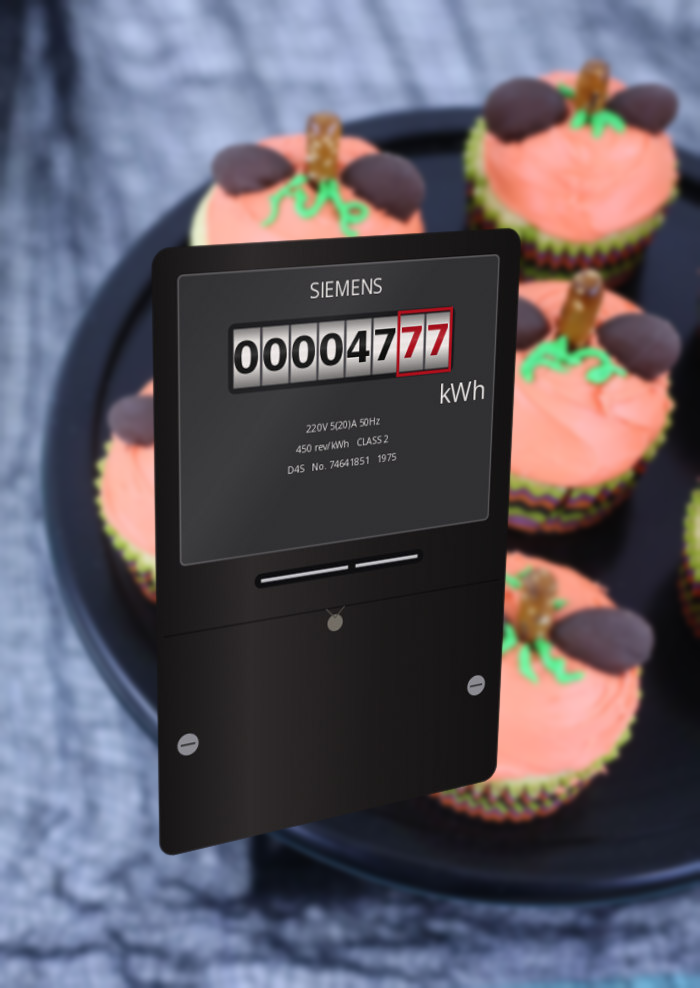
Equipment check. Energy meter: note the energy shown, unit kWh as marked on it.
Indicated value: 47.77 kWh
